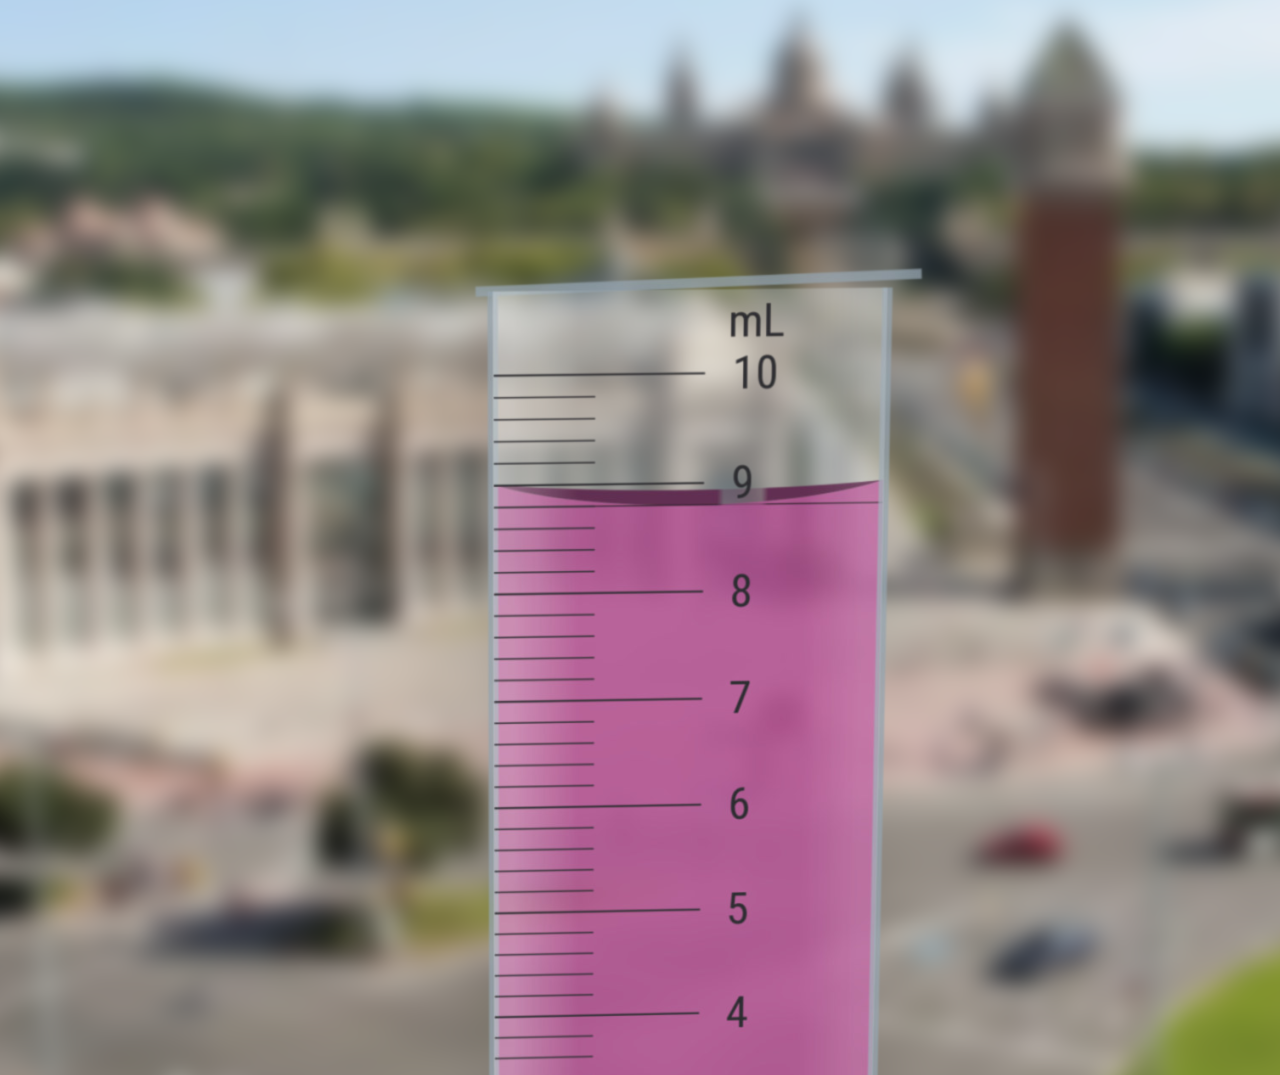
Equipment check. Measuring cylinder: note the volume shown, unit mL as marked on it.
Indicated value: 8.8 mL
